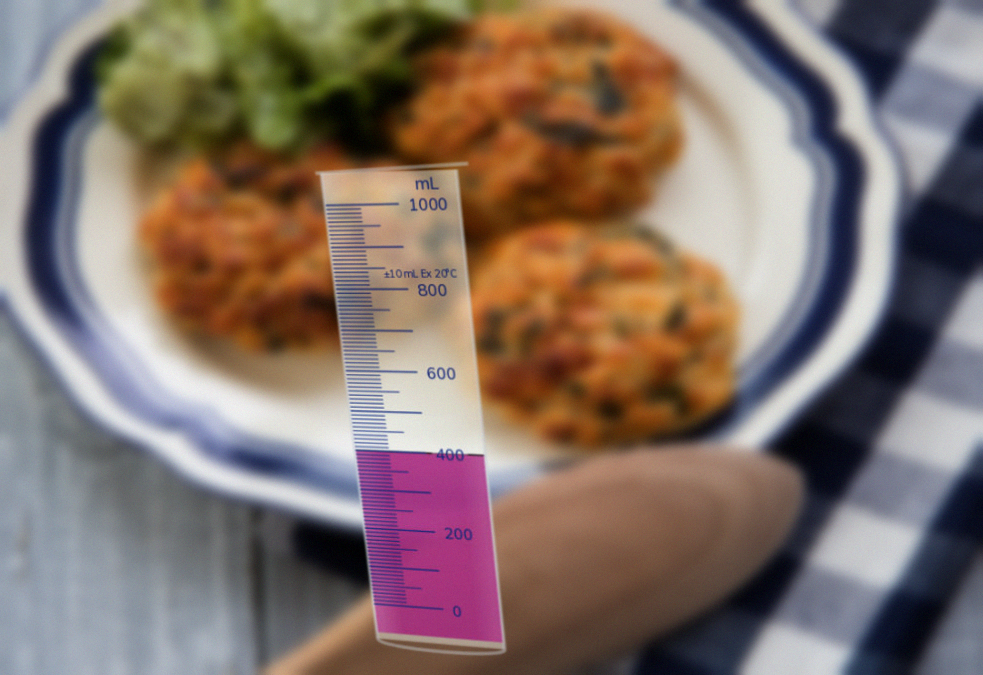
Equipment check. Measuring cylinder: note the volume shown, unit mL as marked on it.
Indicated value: 400 mL
